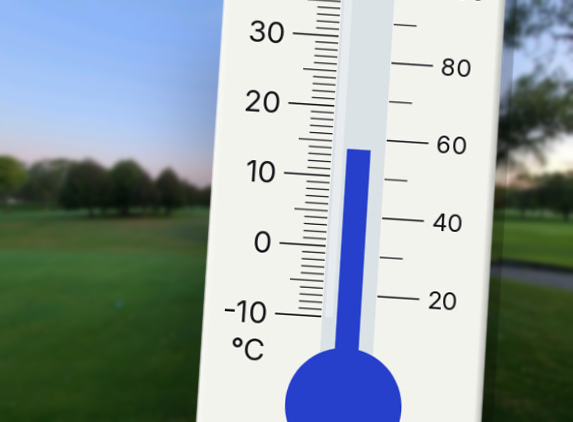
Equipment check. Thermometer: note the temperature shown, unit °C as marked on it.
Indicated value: 14 °C
